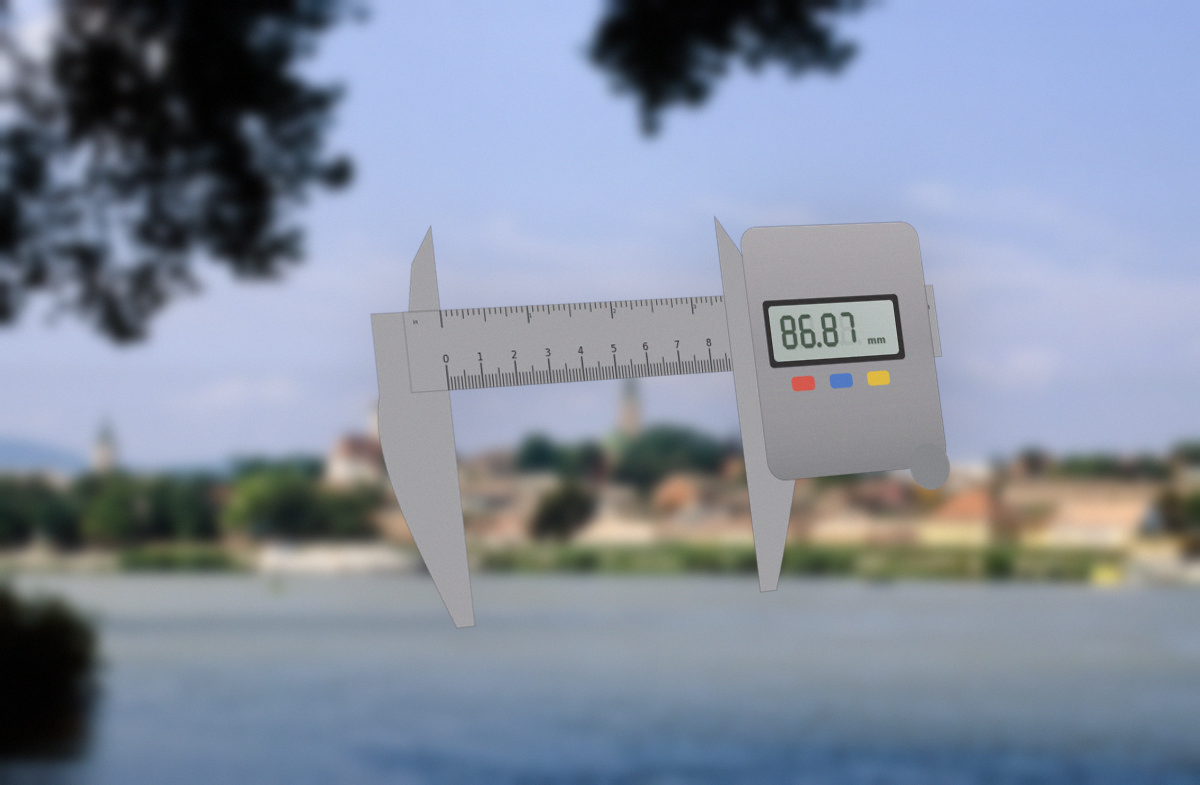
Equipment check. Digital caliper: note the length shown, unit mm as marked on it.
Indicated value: 86.87 mm
